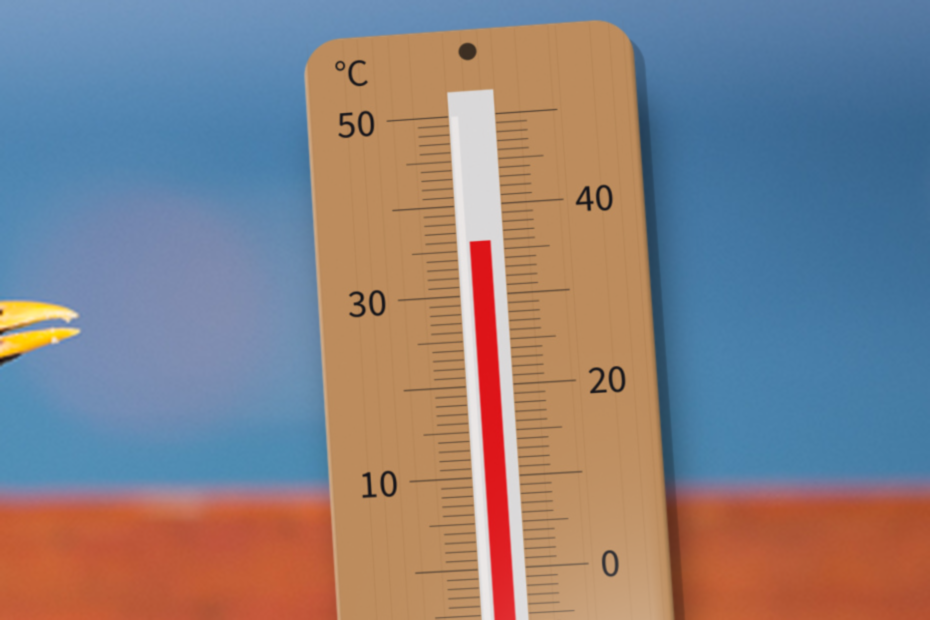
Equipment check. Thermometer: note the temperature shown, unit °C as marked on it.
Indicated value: 36 °C
